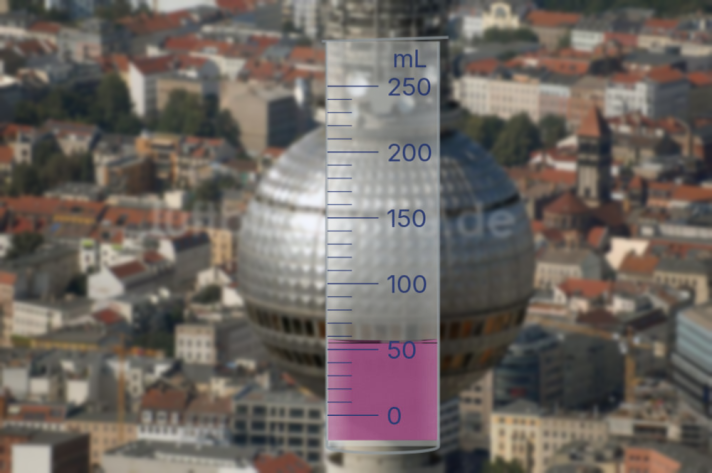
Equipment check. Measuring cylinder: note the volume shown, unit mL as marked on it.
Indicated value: 55 mL
